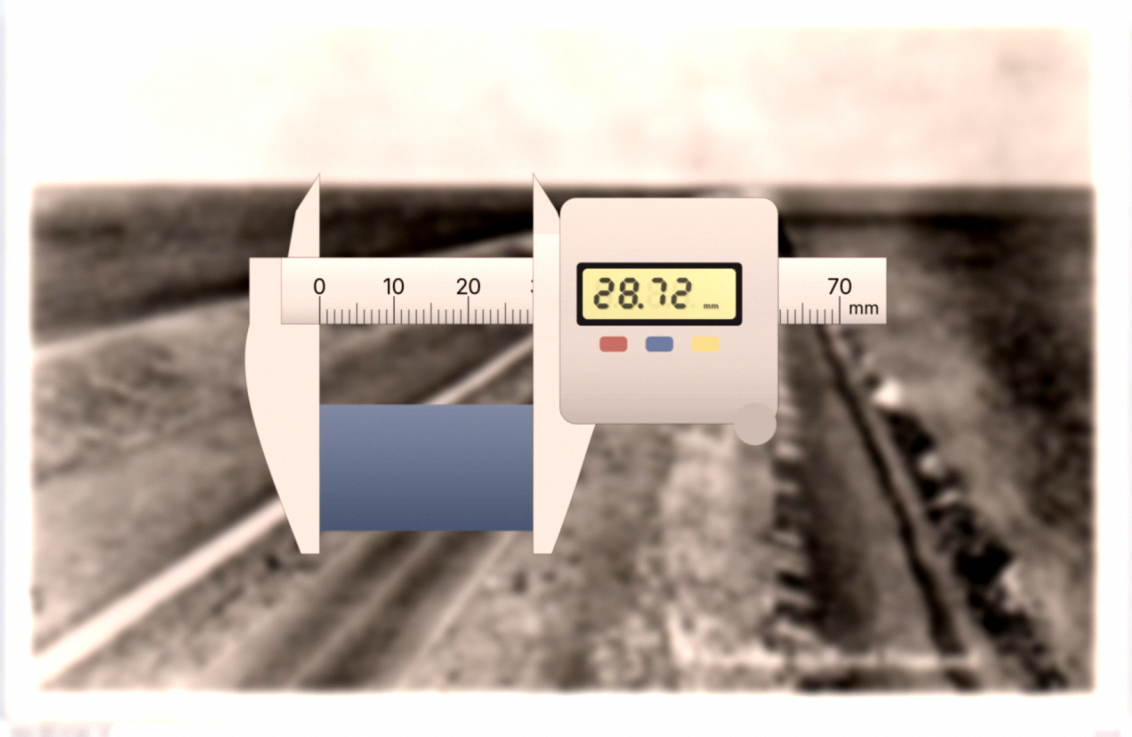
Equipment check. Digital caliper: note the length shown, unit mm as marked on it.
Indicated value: 28.72 mm
